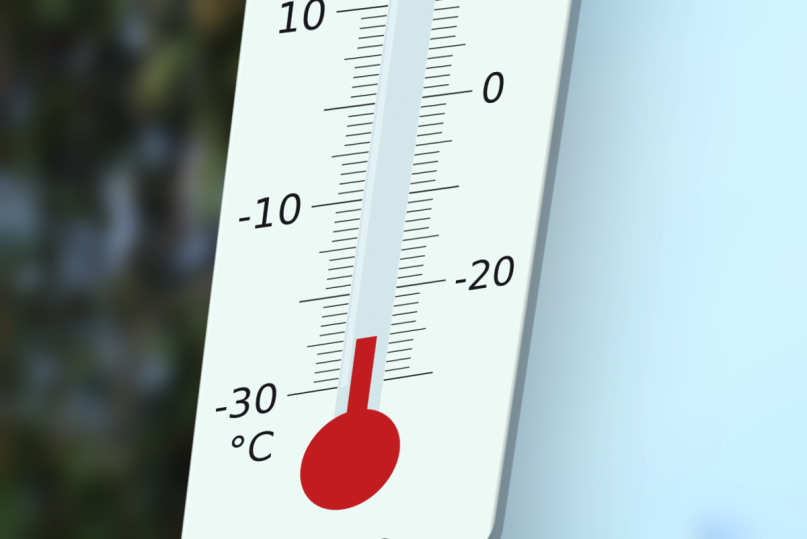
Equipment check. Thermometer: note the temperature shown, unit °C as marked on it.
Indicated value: -25 °C
